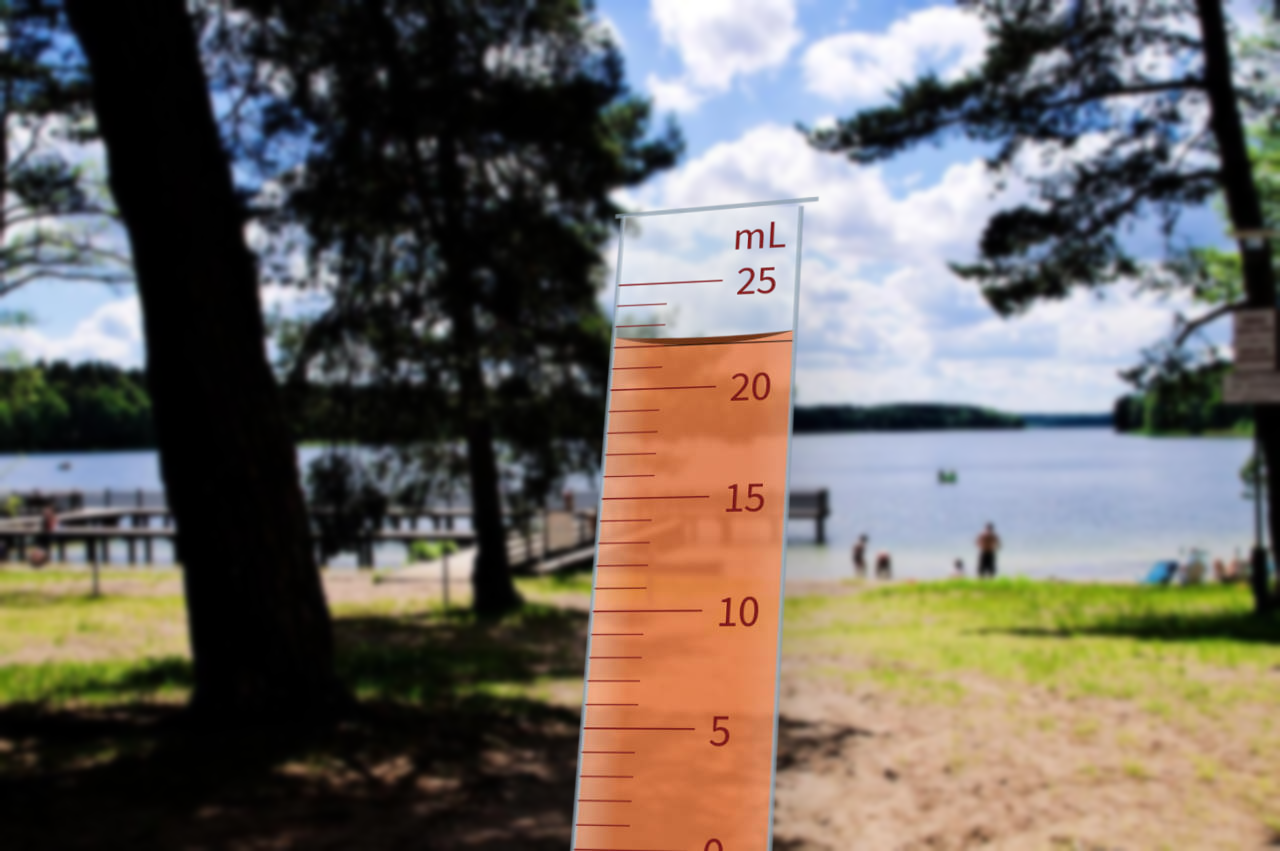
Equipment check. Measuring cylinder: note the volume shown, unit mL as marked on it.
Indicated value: 22 mL
